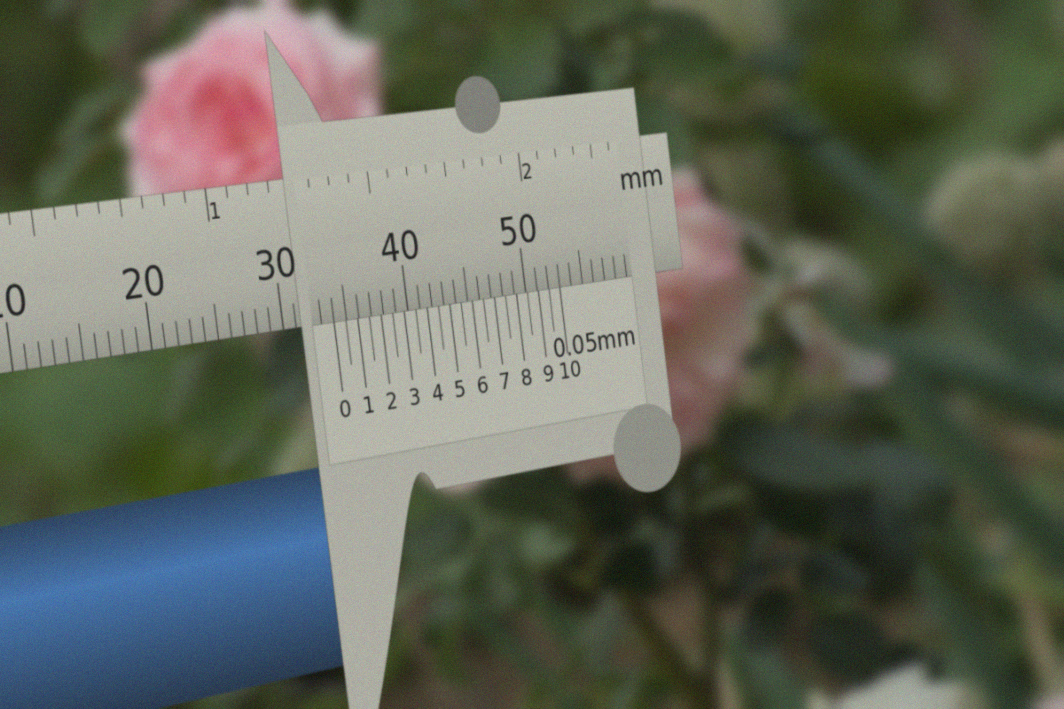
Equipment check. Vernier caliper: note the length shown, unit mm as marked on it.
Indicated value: 34.0 mm
